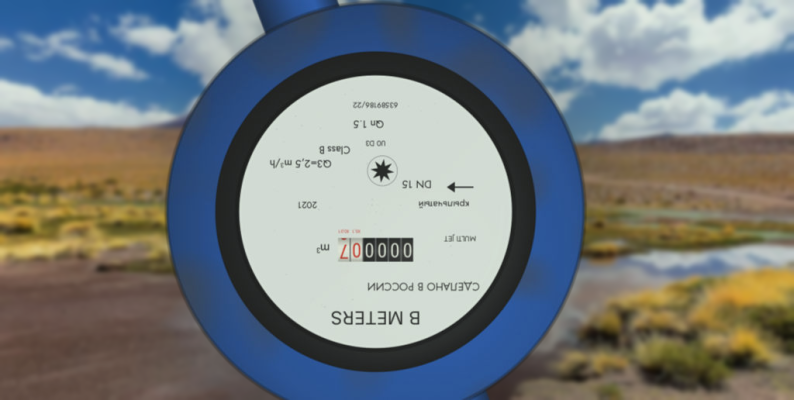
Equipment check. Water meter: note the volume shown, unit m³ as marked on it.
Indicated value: 0.07 m³
